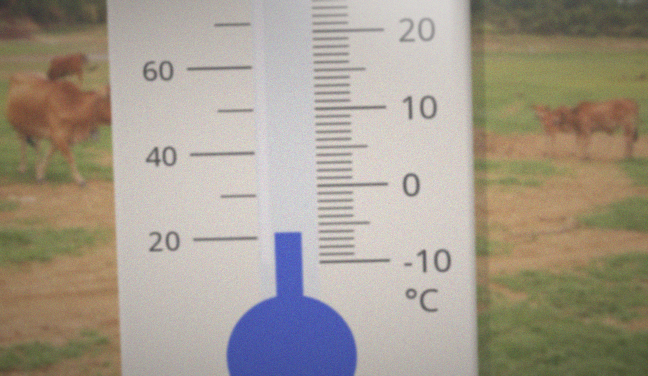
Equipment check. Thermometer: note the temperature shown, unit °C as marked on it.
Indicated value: -6 °C
